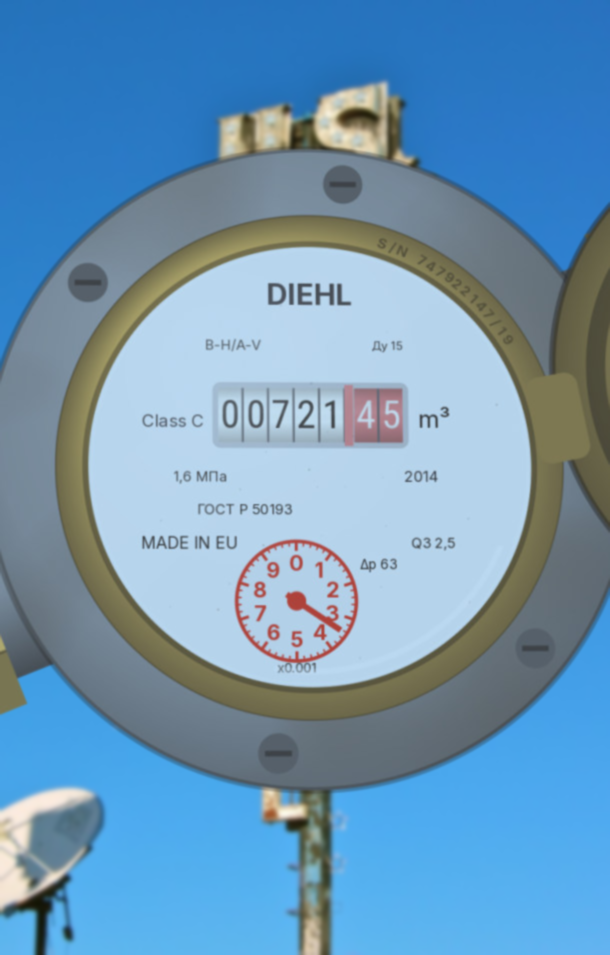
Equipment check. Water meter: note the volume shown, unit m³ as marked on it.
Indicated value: 721.453 m³
